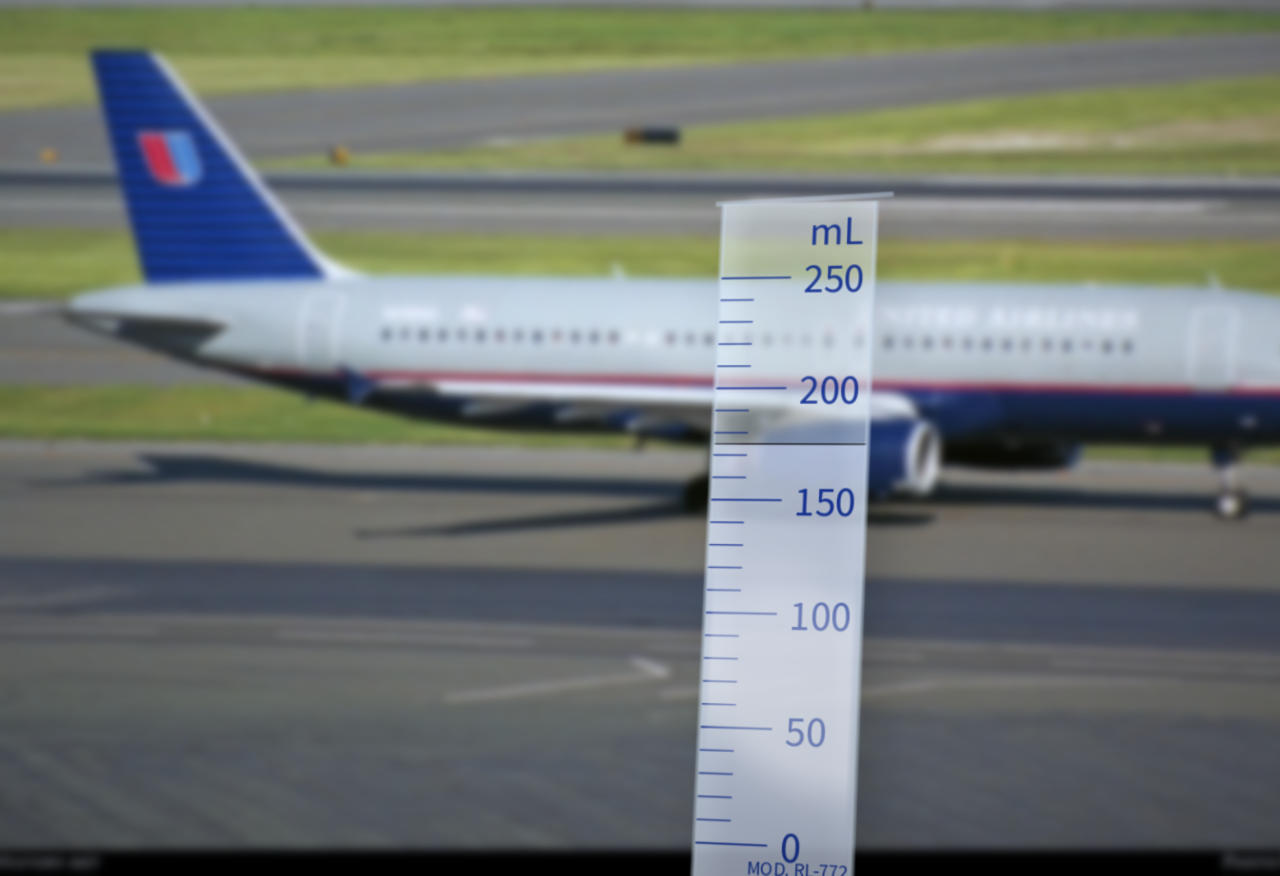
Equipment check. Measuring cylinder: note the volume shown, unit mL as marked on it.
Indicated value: 175 mL
